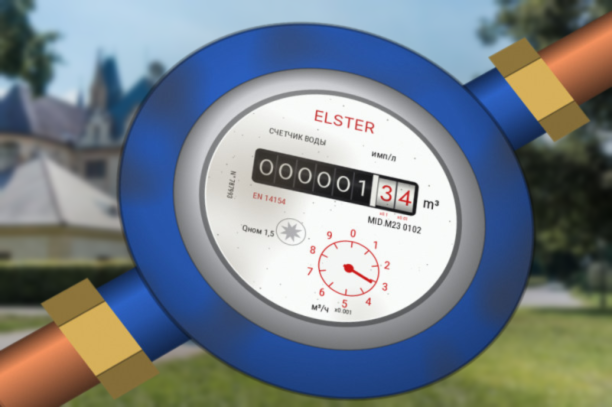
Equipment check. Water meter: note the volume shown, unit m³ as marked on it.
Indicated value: 1.343 m³
